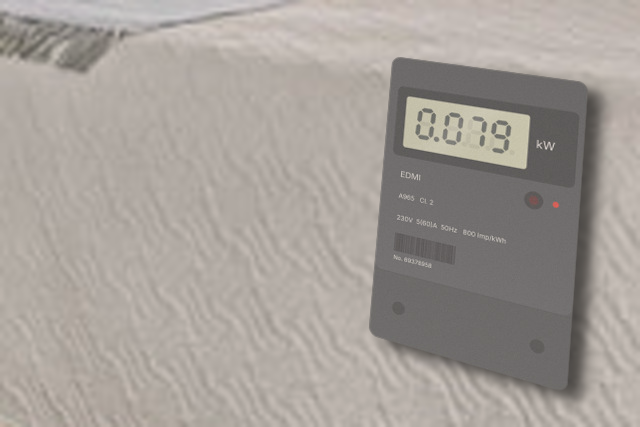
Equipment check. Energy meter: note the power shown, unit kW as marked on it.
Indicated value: 0.079 kW
